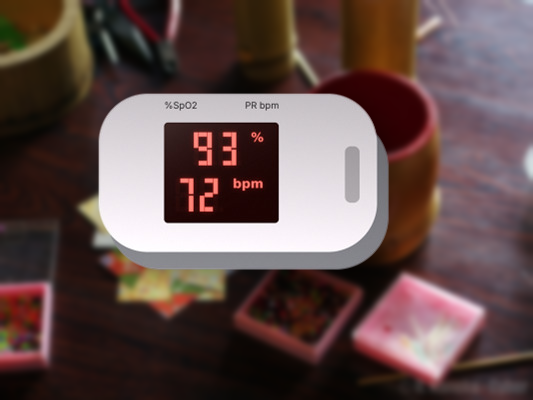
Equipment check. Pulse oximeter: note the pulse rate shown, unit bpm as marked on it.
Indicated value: 72 bpm
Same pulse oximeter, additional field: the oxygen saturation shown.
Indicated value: 93 %
